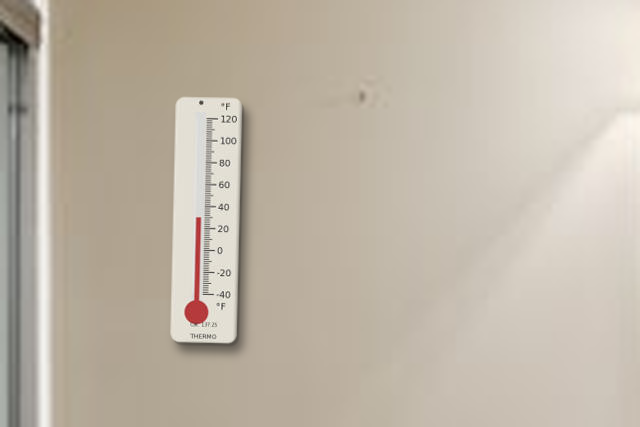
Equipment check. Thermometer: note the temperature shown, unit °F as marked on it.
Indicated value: 30 °F
